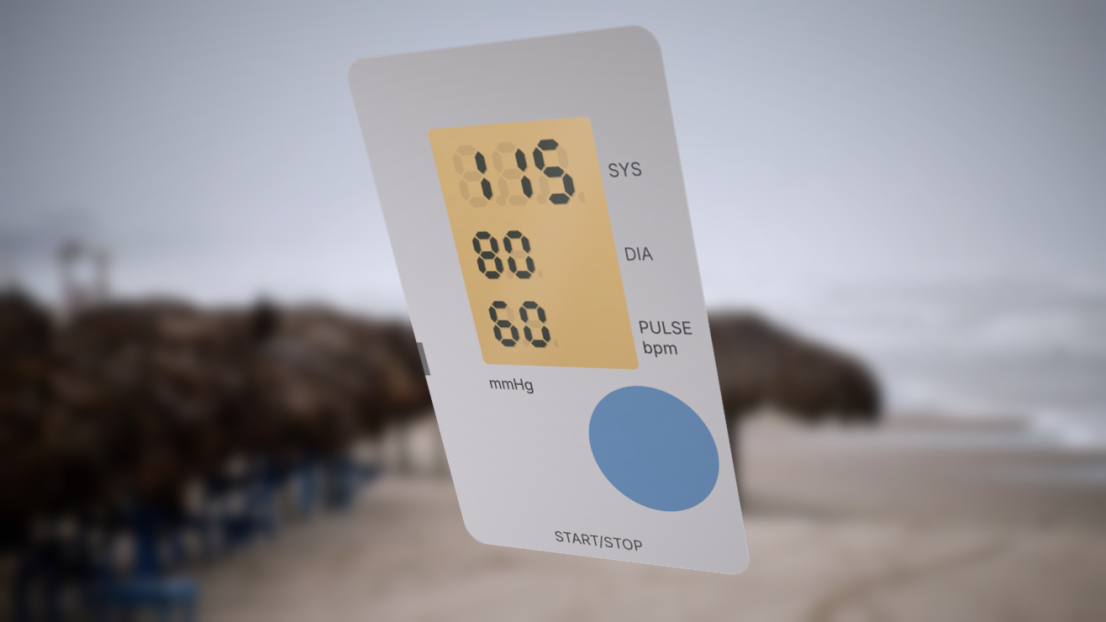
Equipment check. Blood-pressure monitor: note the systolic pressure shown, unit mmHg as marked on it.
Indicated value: 115 mmHg
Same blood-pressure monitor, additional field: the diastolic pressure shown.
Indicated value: 80 mmHg
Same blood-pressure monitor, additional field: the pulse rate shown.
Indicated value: 60 bpm
